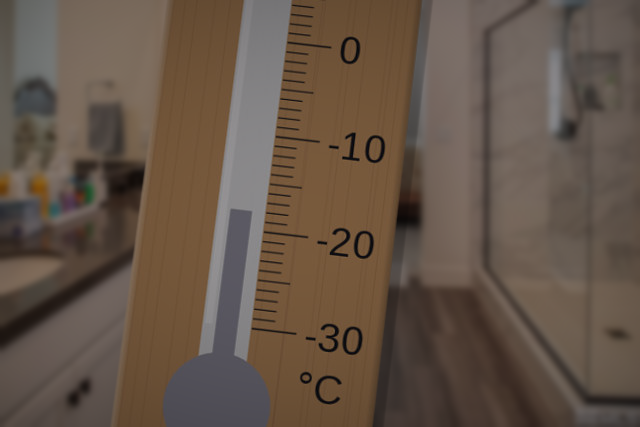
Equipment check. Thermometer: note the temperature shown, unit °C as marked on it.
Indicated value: -18 °C
